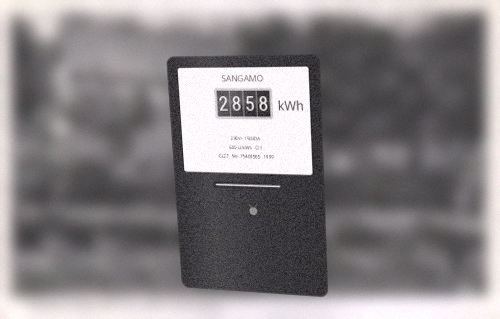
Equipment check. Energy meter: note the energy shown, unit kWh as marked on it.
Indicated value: 2858 kWh
